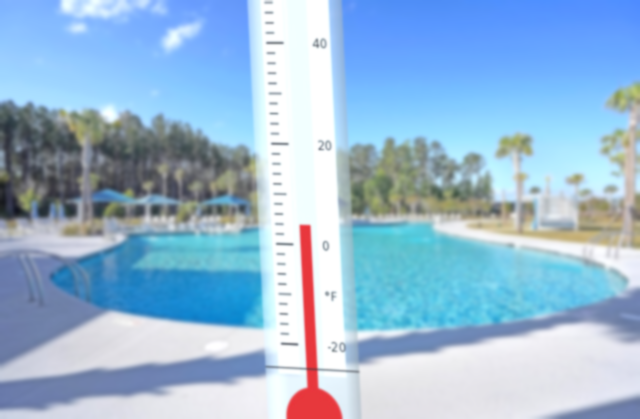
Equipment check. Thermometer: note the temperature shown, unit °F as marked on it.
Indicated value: 4 °F
